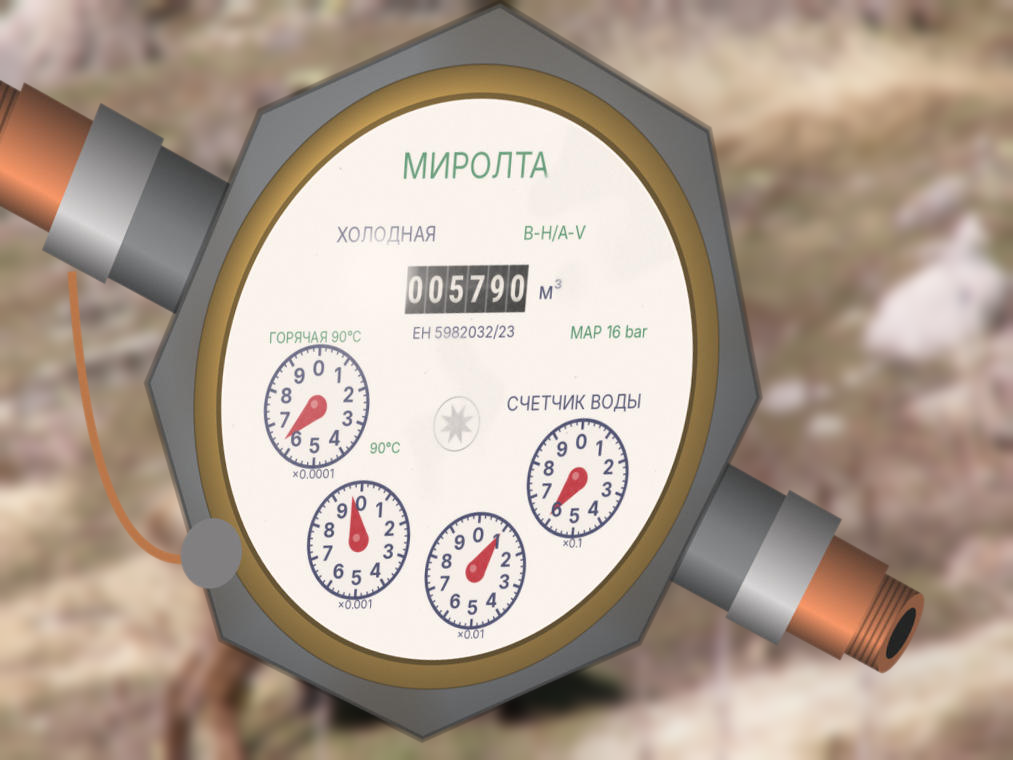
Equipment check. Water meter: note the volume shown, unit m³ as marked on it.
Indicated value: 5790.6096 m³
